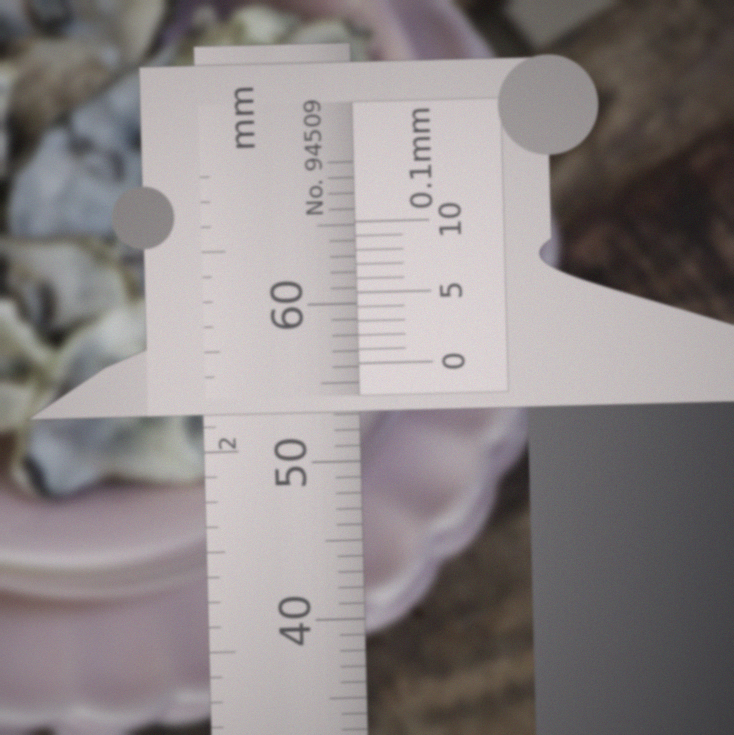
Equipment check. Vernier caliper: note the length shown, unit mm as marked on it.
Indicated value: 56.2 mm
